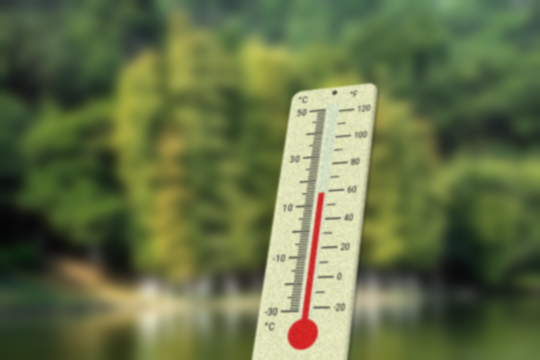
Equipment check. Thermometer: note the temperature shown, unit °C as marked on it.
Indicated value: 15 °C
